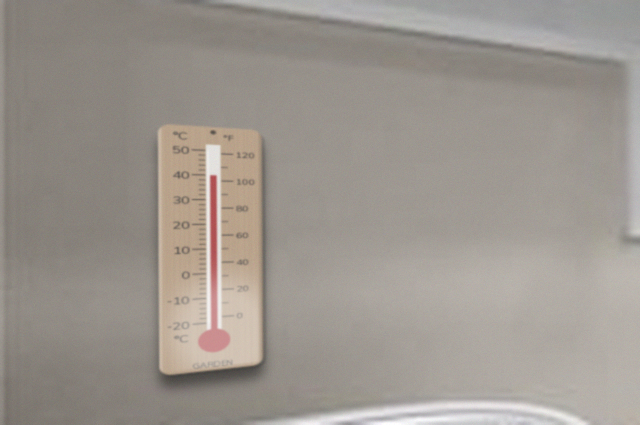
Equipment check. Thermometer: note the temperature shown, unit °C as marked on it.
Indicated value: 40 °C
